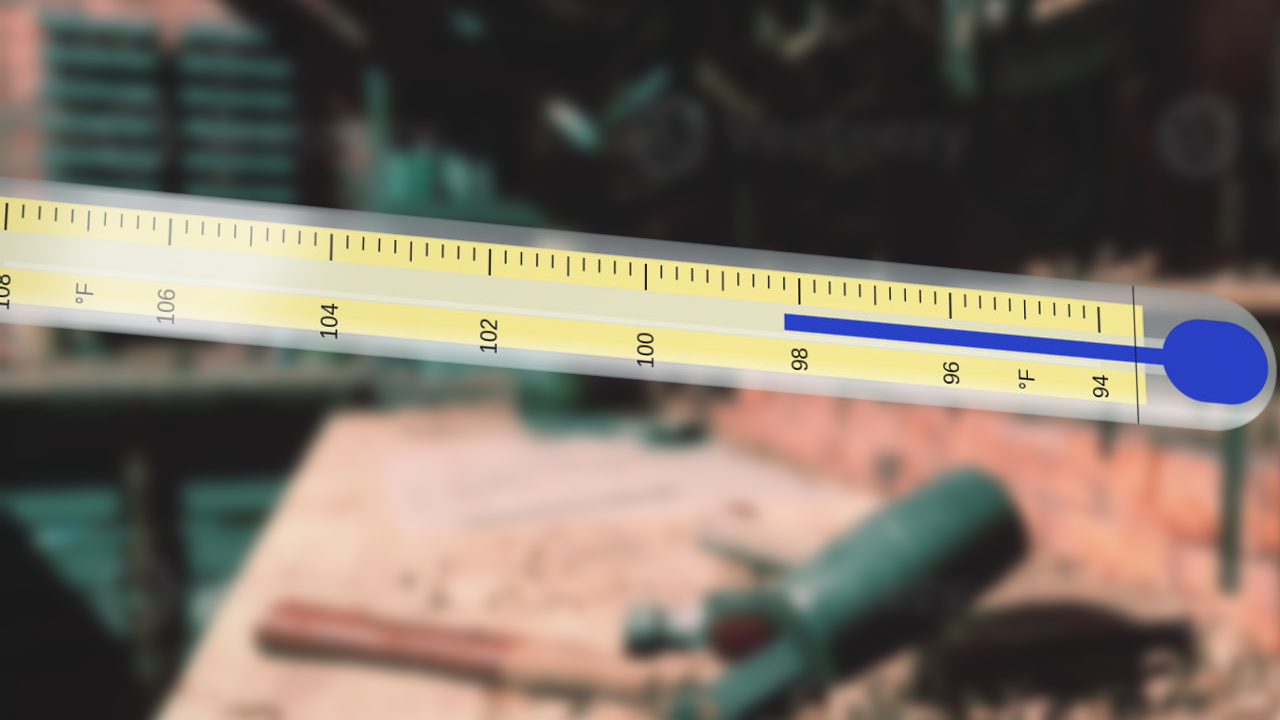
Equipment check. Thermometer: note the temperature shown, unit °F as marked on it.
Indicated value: 98.2 °F
